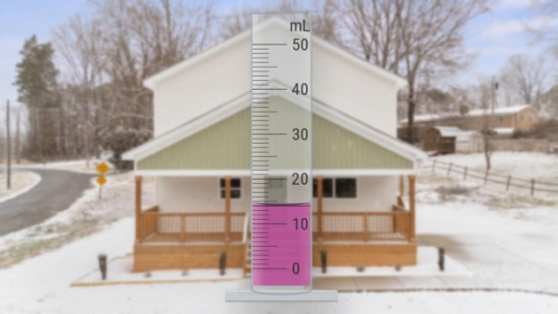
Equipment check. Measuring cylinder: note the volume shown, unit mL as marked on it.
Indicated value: 14 mL
